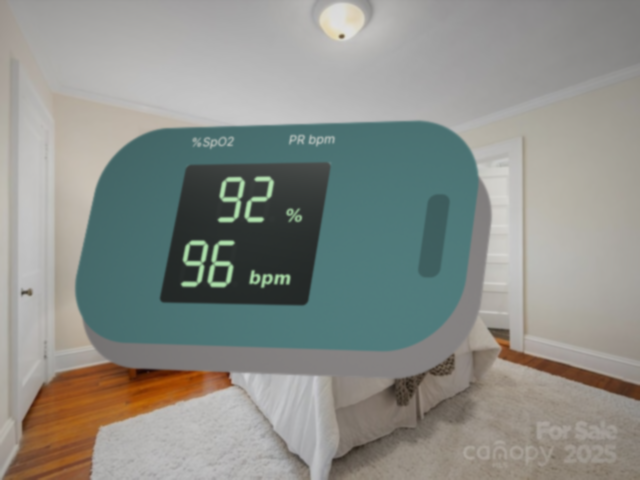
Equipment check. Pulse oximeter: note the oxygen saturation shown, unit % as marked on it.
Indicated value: 92 %
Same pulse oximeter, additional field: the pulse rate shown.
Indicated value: 96 bpm
